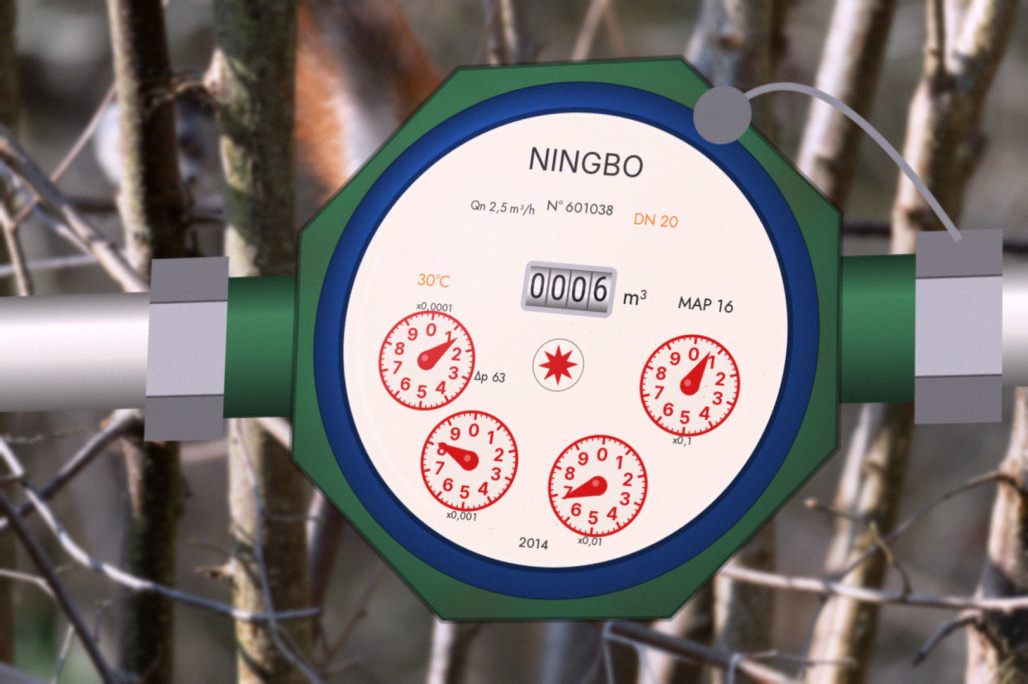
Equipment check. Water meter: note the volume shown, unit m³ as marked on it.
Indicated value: 6.0681 m³
